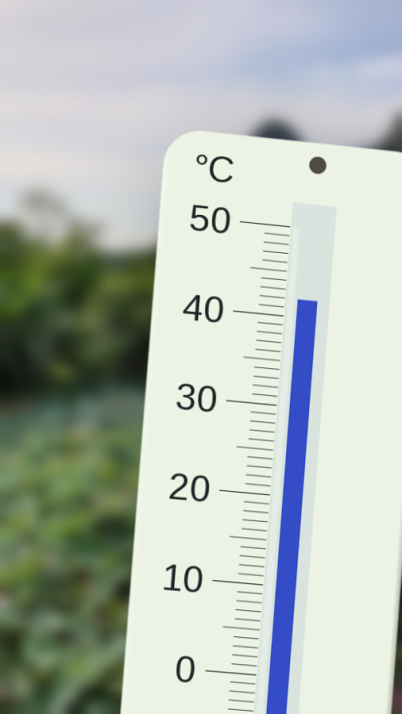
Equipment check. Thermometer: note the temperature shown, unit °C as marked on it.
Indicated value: 42 °C
